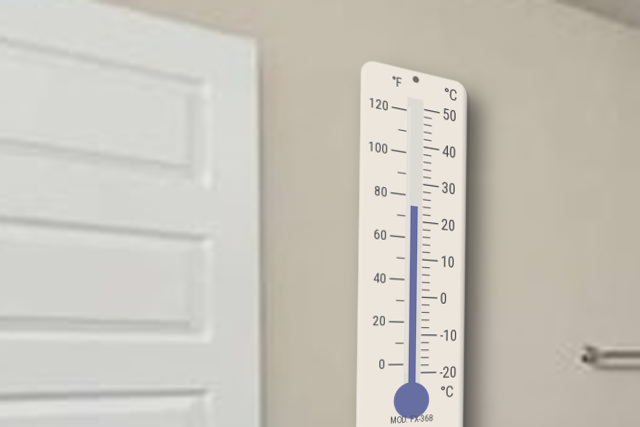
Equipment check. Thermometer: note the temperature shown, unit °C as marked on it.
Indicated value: 24 °C
